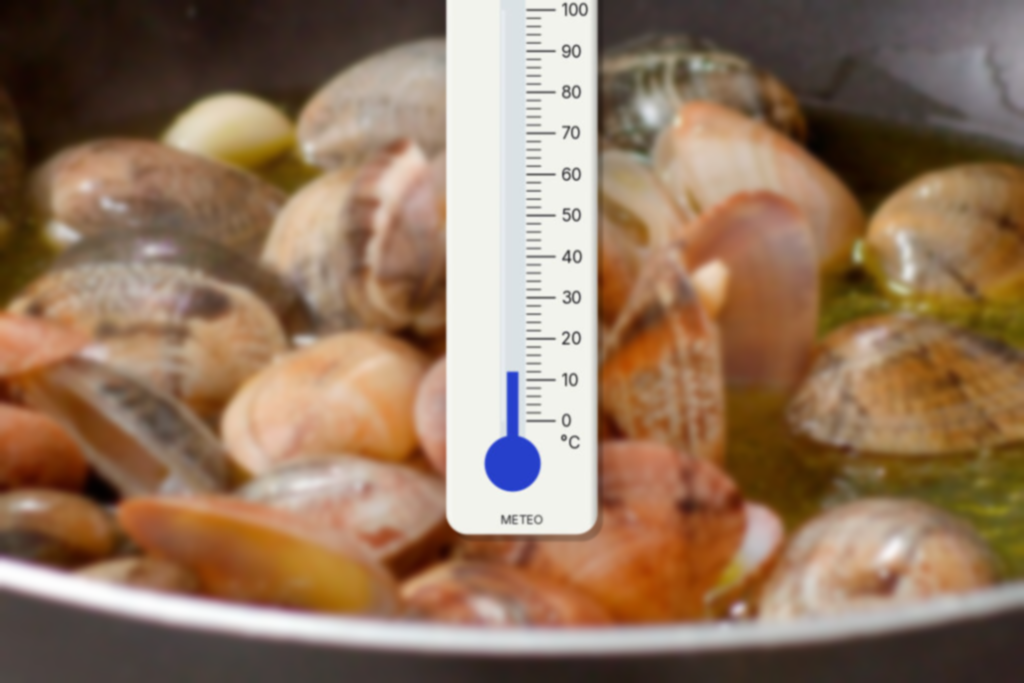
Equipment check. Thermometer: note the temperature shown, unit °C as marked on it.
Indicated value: 12 °C
